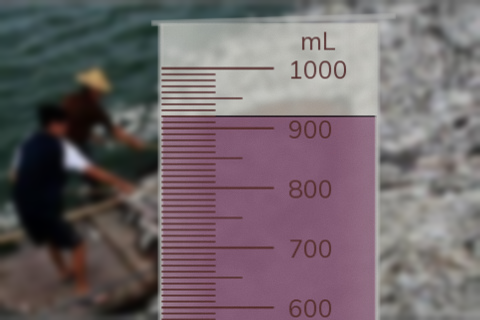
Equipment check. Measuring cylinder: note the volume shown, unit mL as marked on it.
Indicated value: 920 mL
